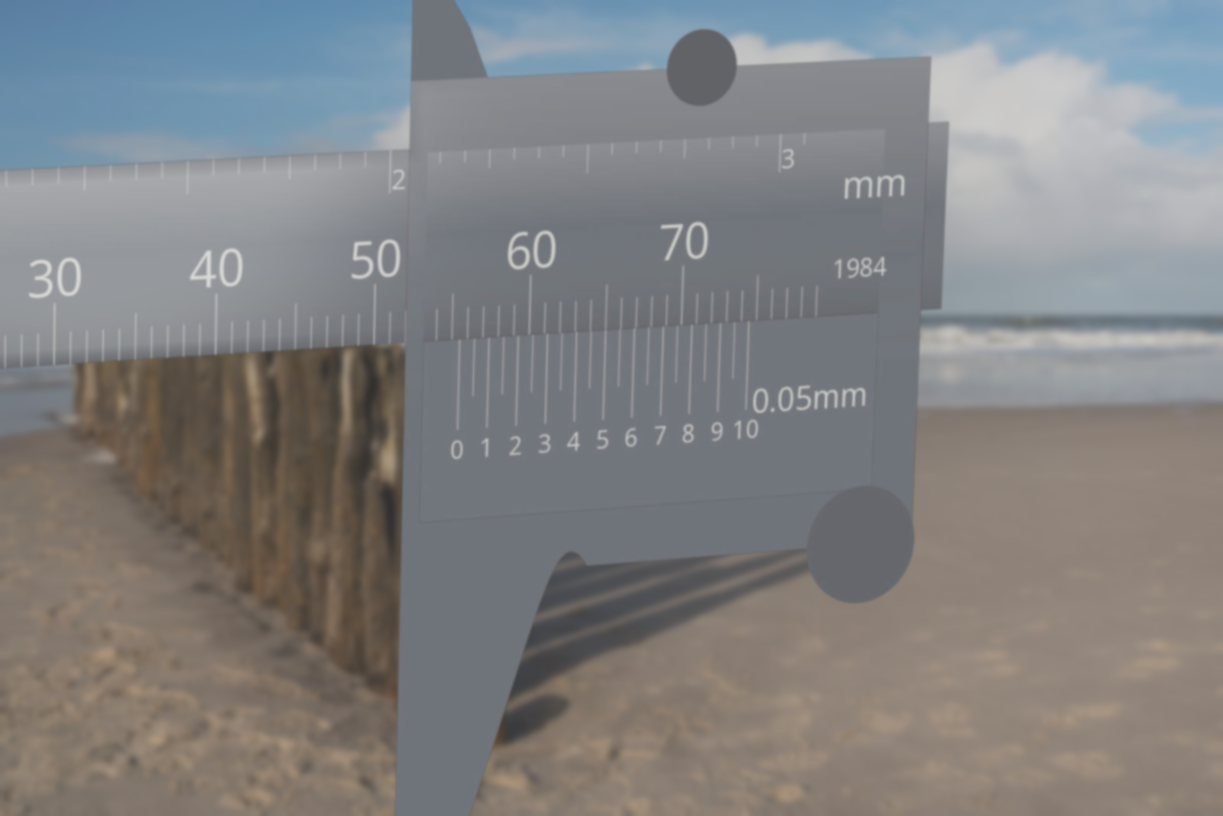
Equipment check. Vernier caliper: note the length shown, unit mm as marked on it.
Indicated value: 55.5 mm
